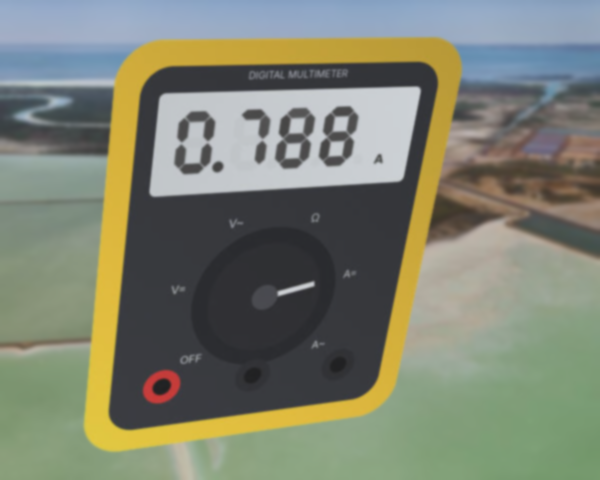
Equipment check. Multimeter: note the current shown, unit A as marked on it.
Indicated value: 0.788 A
